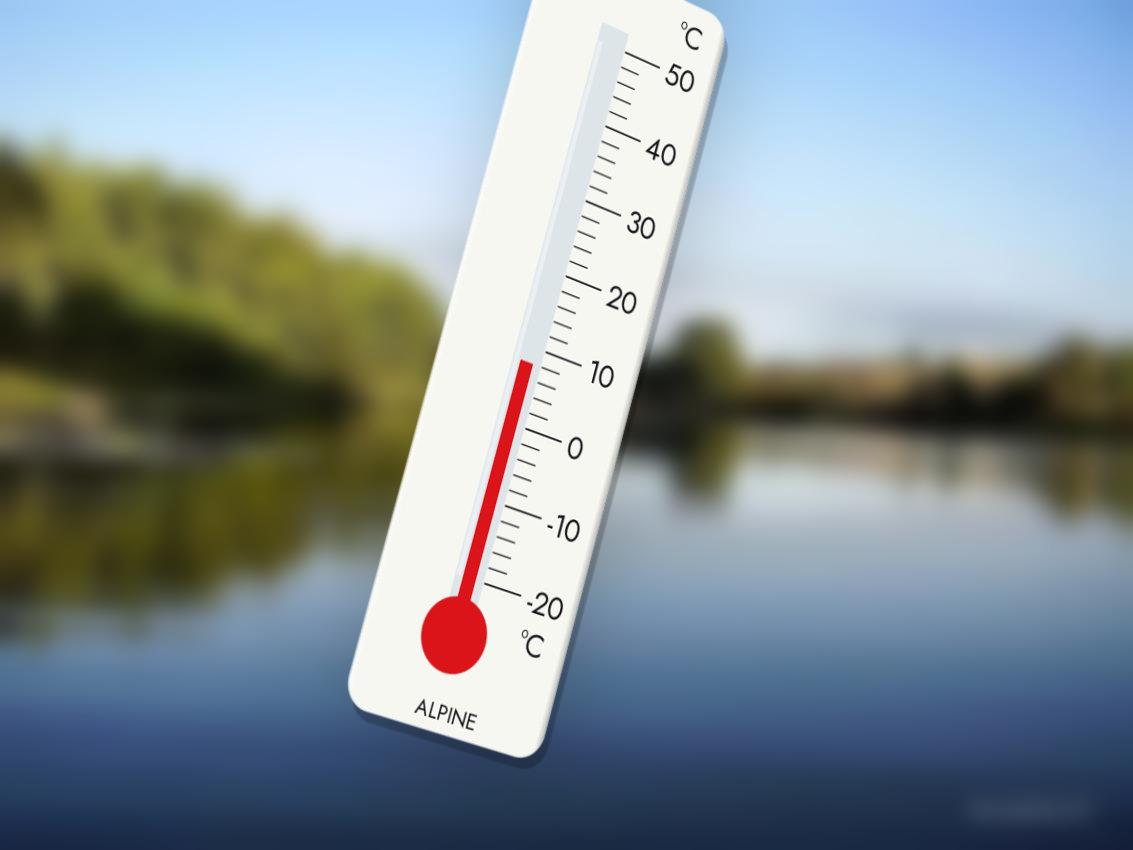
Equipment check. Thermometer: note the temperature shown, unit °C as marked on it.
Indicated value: 8 °C
